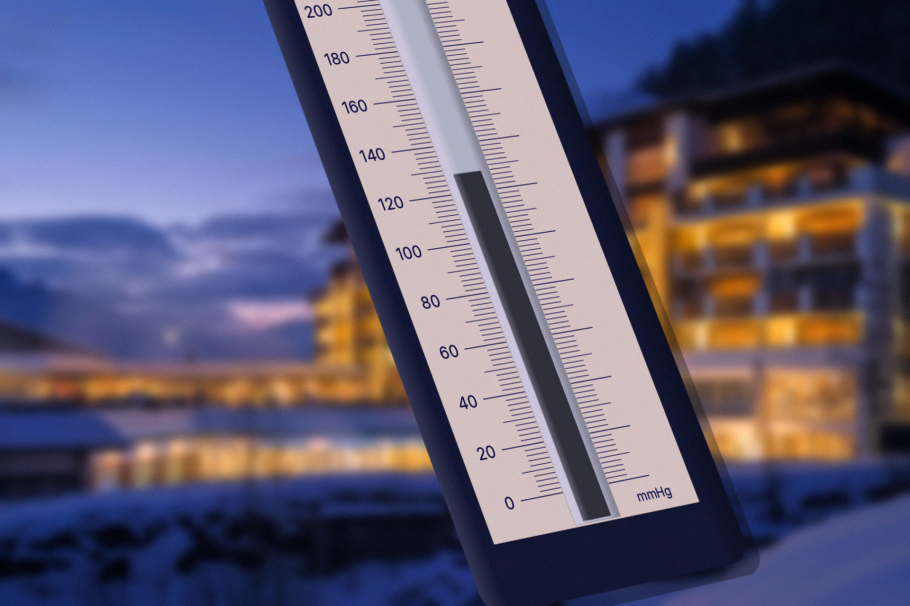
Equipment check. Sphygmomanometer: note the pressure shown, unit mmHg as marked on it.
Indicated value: 128 mmHg
